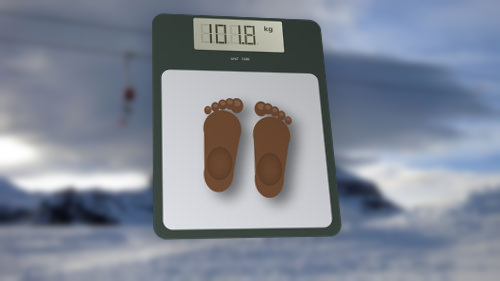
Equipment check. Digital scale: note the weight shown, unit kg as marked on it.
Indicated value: 101.8 kg
